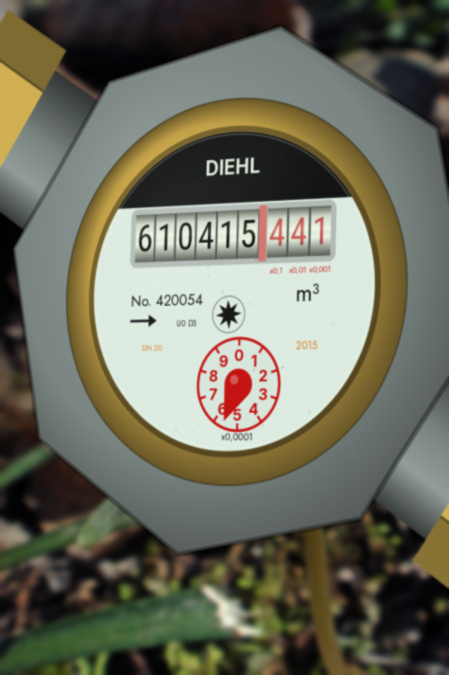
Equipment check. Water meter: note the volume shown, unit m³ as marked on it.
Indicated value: 610415.4415 m³
